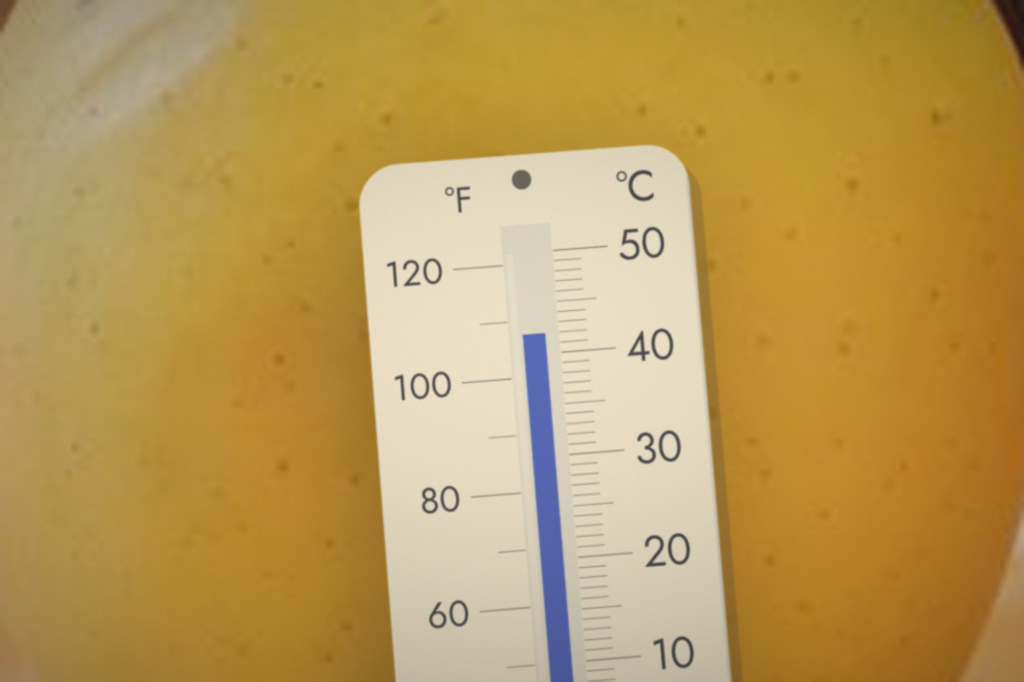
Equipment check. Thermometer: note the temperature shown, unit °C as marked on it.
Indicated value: 42 °C
